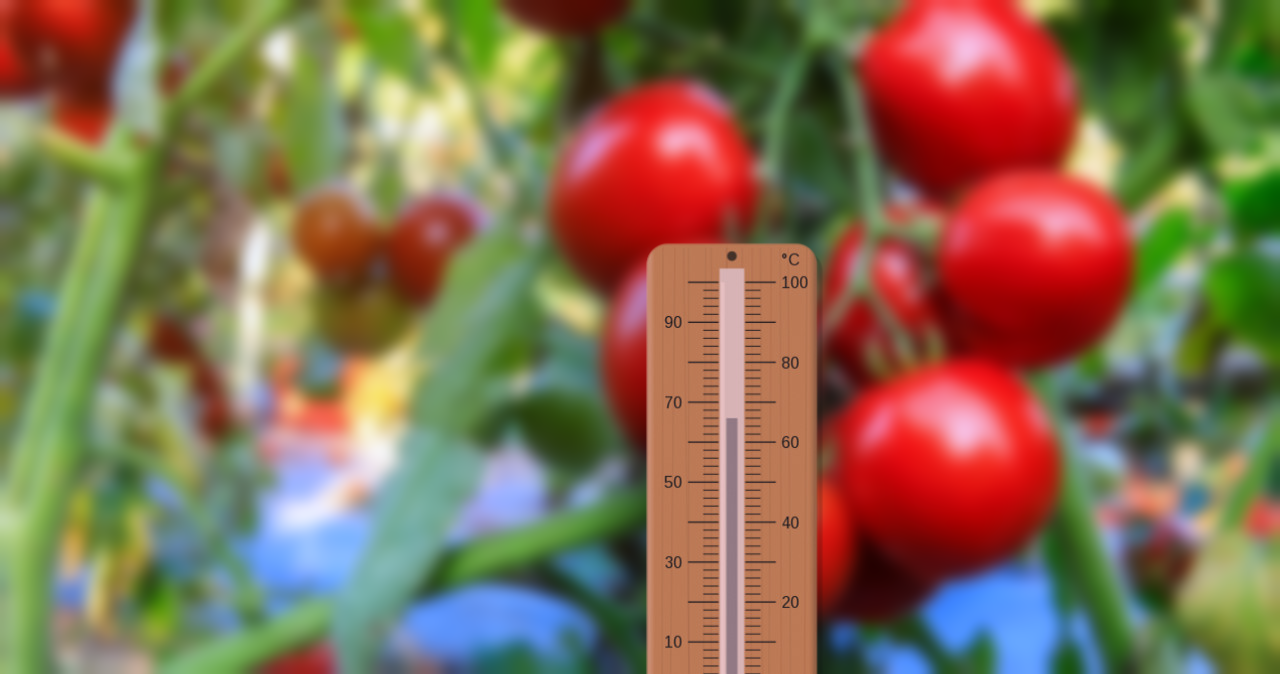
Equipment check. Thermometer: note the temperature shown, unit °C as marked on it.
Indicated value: 66 °C
